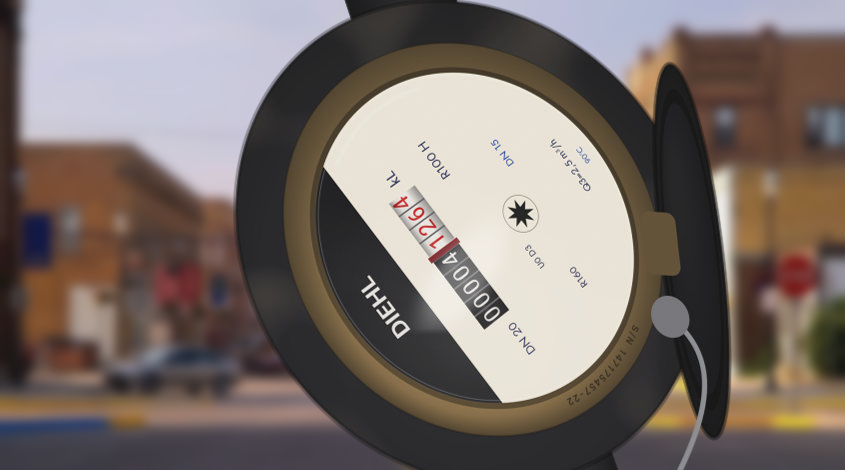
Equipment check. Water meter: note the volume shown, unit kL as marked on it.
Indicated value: 4.1264 kL
